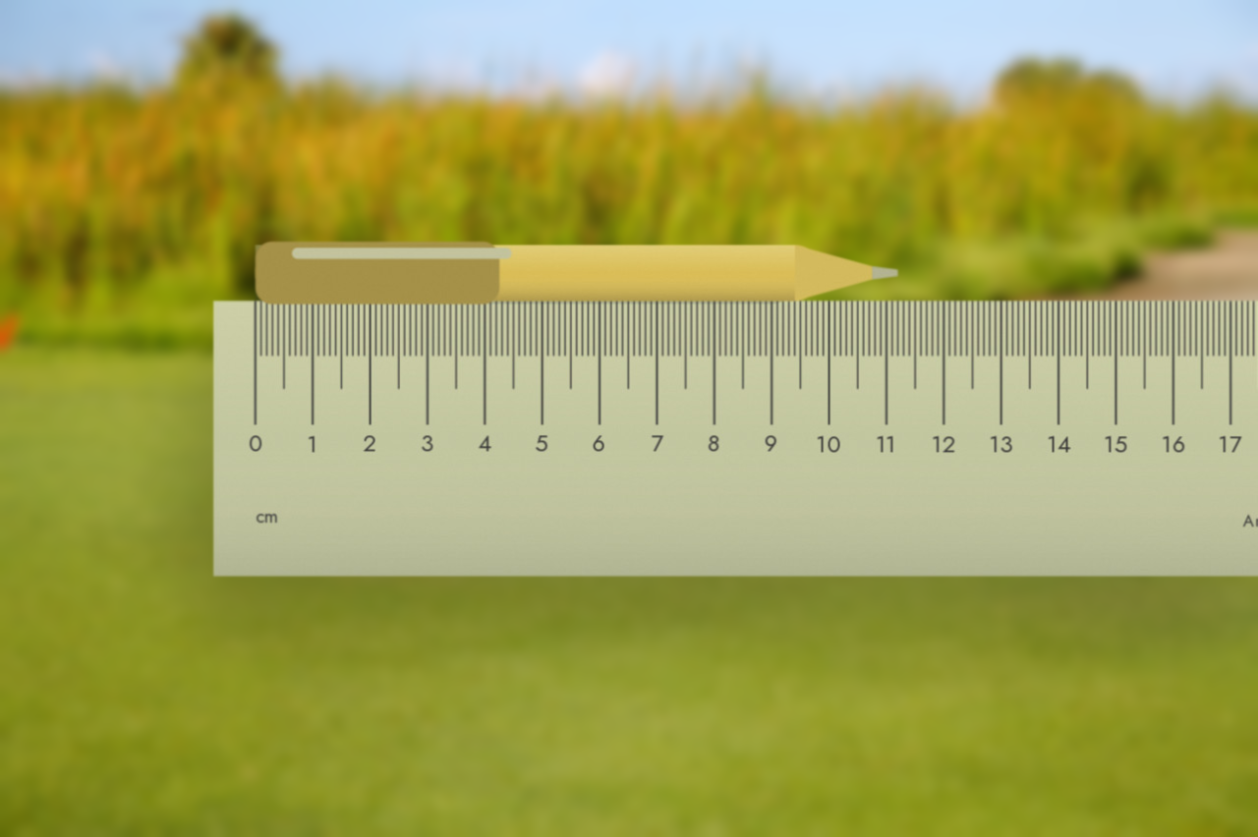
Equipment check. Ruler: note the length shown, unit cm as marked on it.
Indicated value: 11.2 cm
